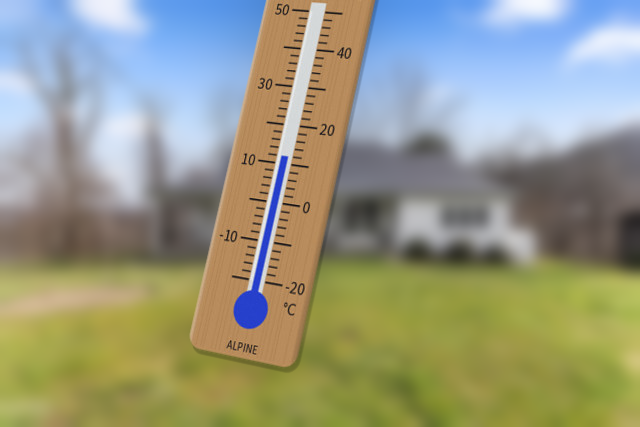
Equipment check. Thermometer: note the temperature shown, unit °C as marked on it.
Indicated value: 12 °C
